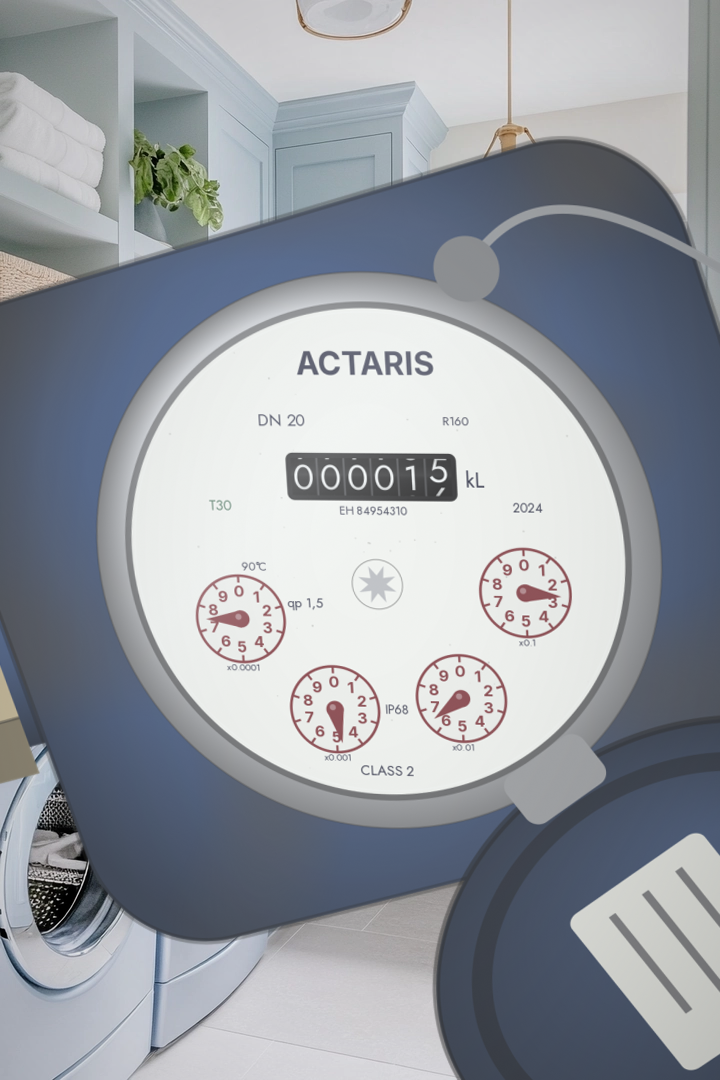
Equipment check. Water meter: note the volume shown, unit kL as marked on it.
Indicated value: 15.2647 kL
